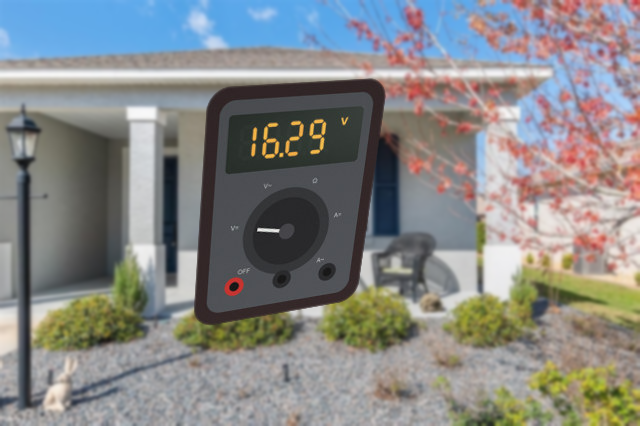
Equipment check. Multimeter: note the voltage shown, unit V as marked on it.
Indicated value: 16.29 V
